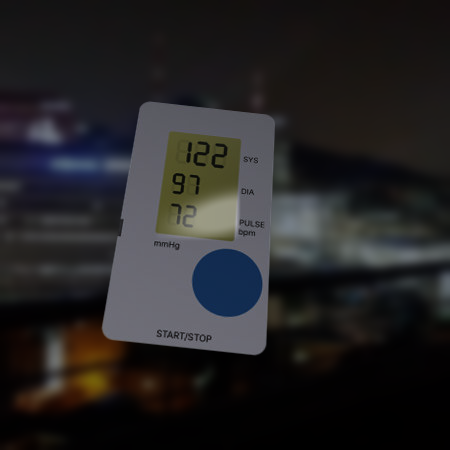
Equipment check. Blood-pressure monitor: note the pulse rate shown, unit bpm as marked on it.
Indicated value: 72 bpm
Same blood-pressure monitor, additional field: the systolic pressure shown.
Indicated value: 122 mmHg
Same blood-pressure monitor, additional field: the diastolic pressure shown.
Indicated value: 97 mmHg
